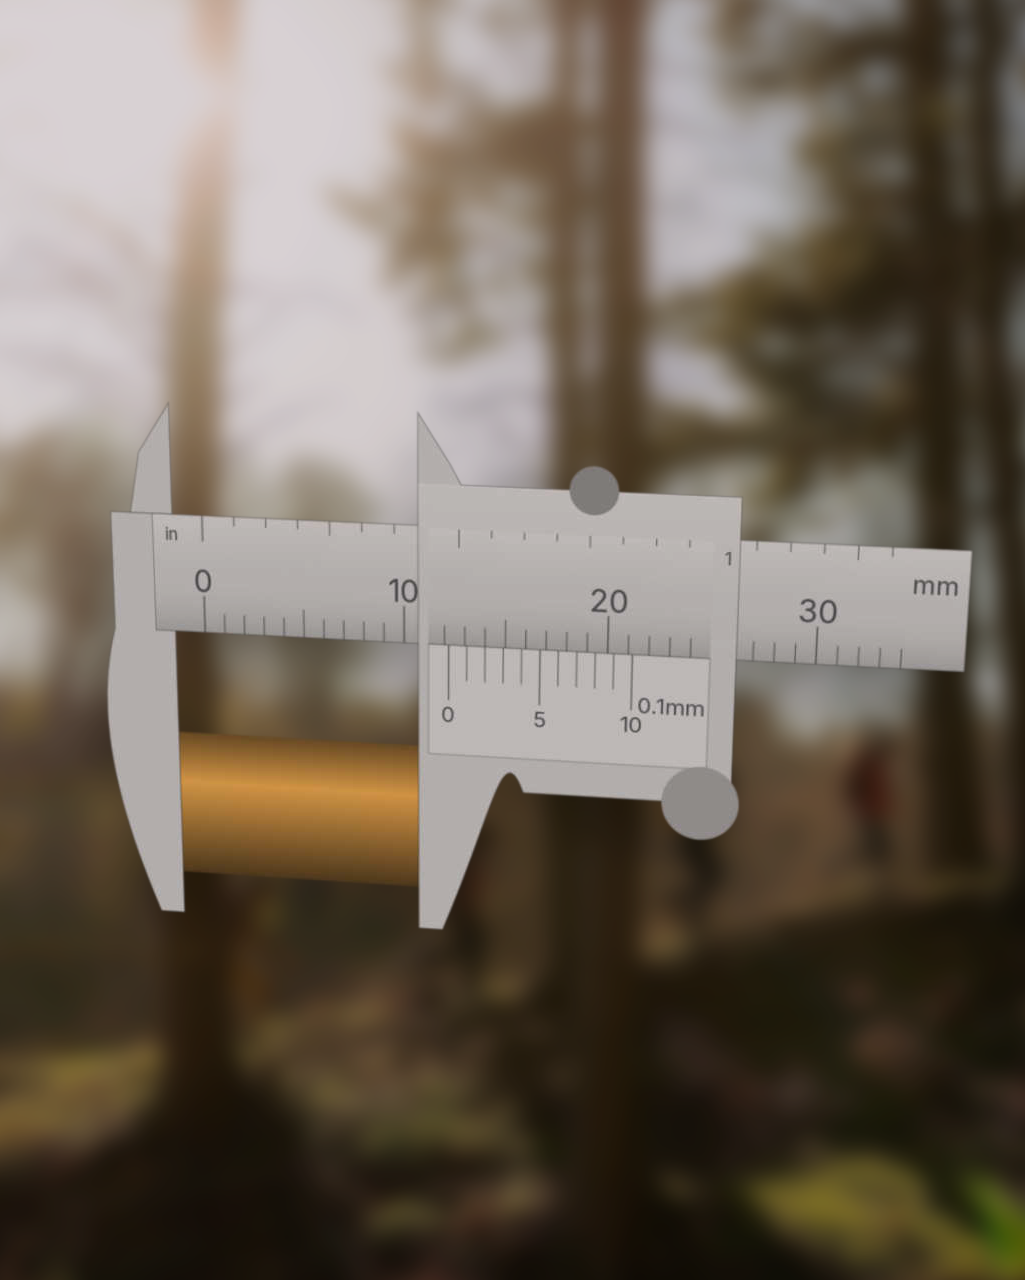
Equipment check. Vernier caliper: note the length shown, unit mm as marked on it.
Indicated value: 12.2 mm
